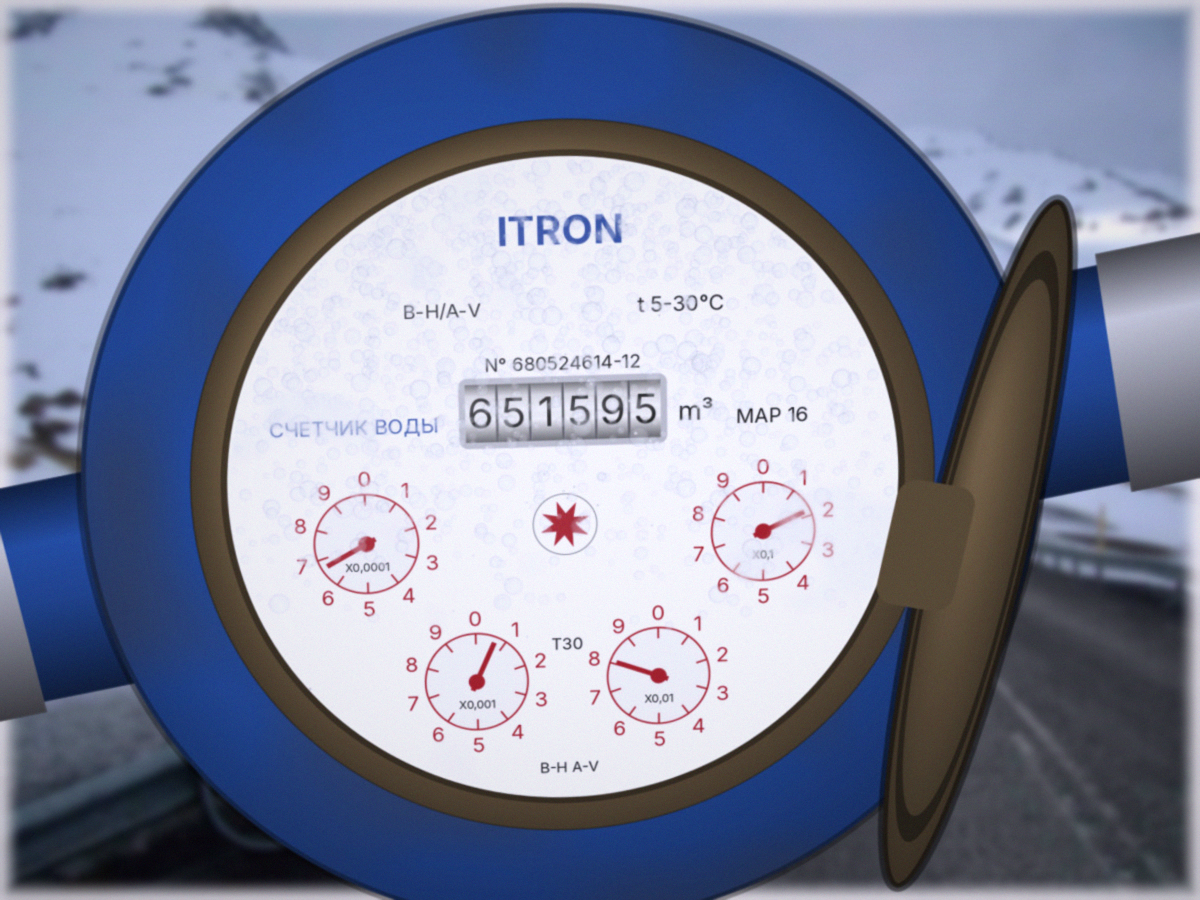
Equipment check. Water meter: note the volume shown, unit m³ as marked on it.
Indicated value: 651595.1806 m³
